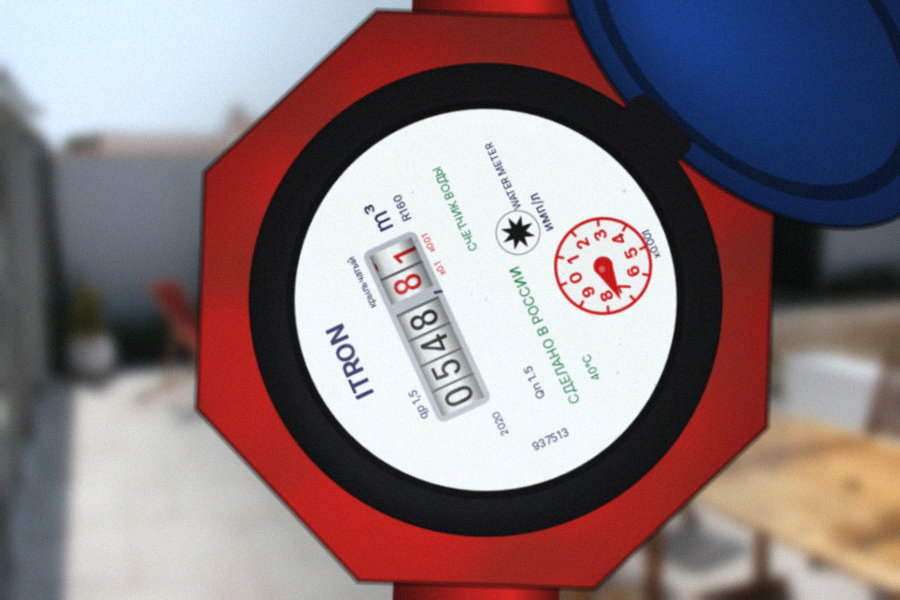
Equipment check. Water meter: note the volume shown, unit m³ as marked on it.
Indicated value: 548.807 m³
